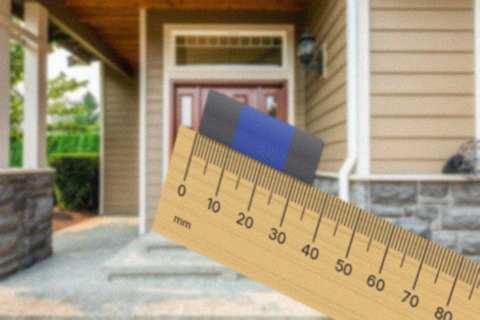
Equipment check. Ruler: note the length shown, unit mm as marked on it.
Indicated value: 35 mm
